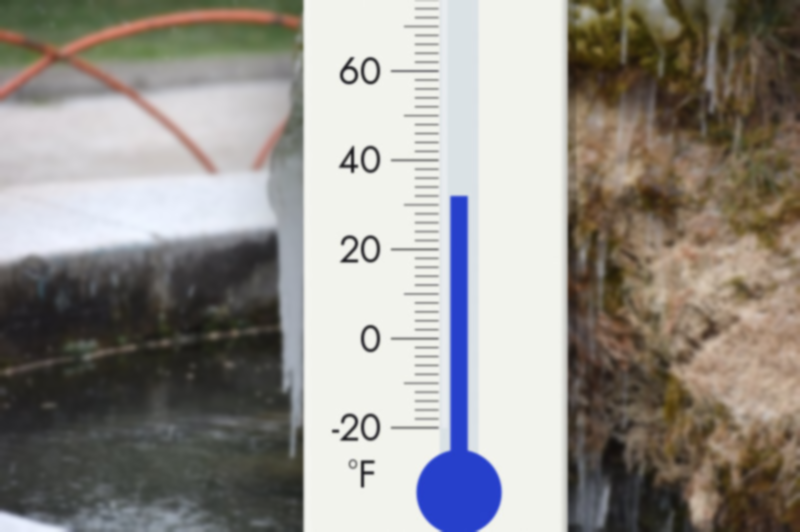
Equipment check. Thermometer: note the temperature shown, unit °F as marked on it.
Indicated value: 32 °F
